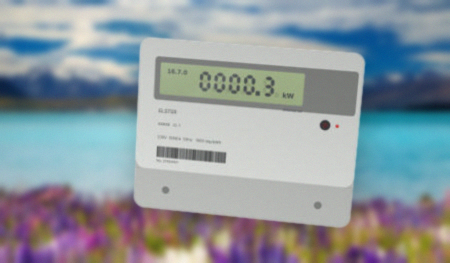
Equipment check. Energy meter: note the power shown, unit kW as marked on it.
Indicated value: 0.3 kW
